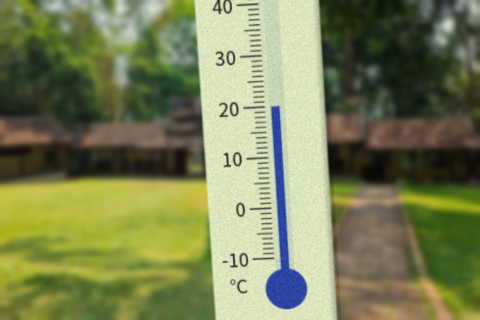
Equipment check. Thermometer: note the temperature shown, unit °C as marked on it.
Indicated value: 20 °C
